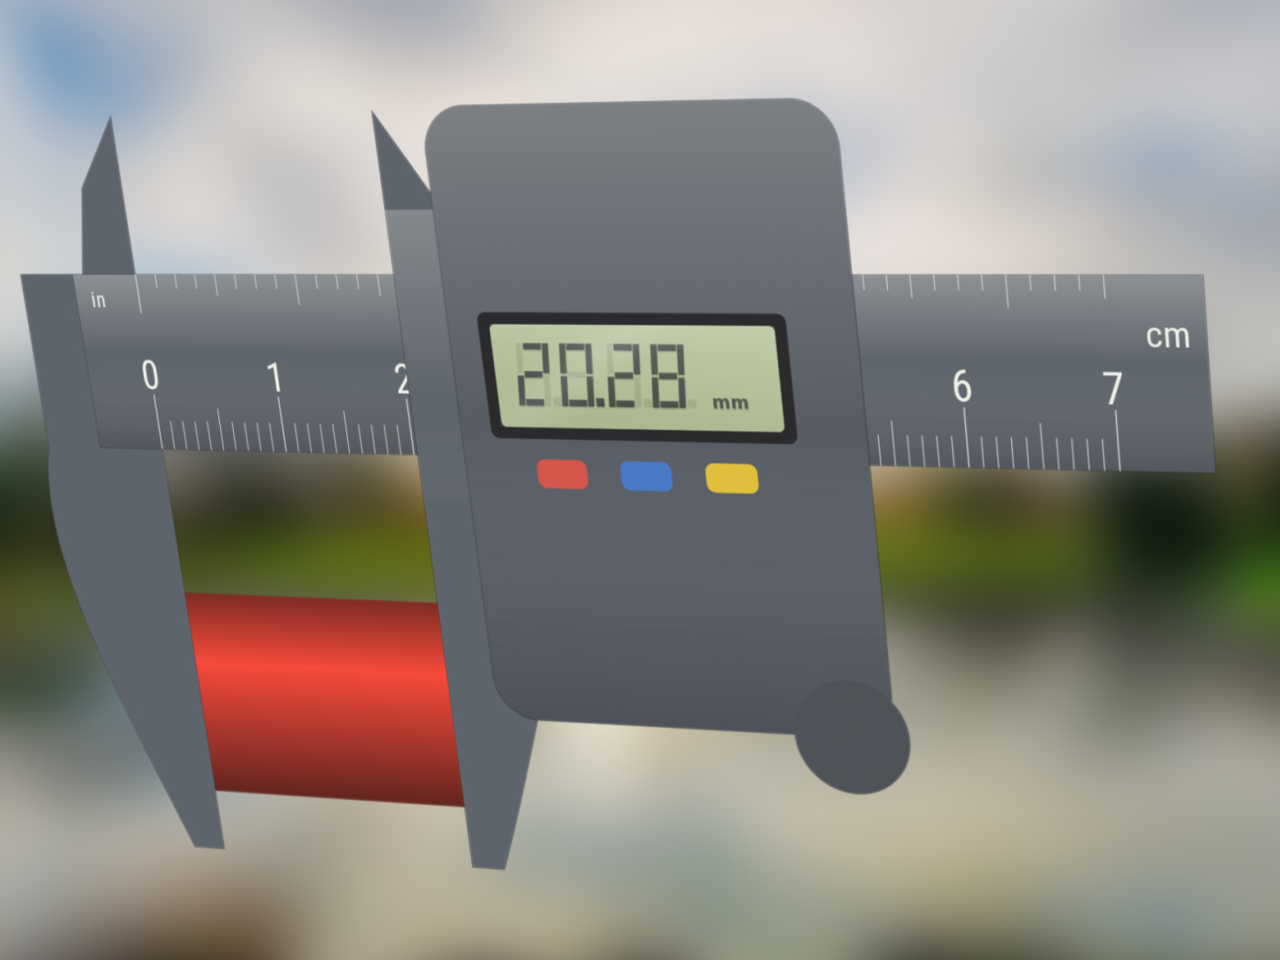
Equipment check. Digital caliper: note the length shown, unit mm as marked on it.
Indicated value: 20.28 mm
